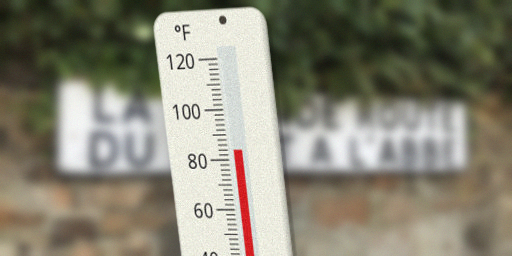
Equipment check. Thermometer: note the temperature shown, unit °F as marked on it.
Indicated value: 84 °F
